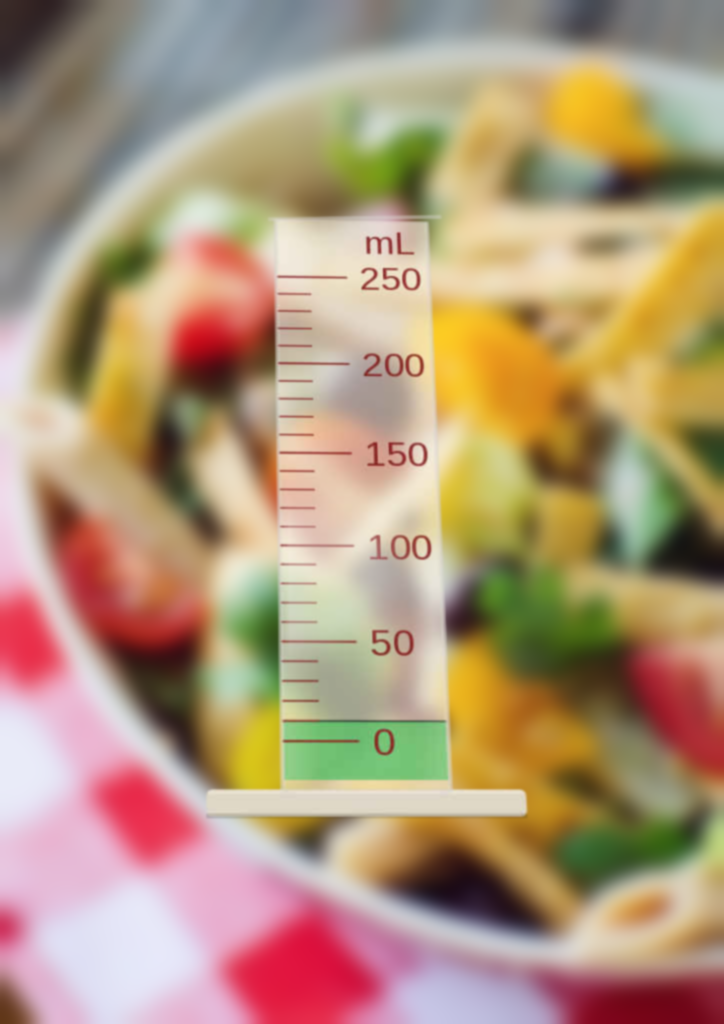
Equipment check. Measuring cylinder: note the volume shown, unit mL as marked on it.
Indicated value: 10 mL
